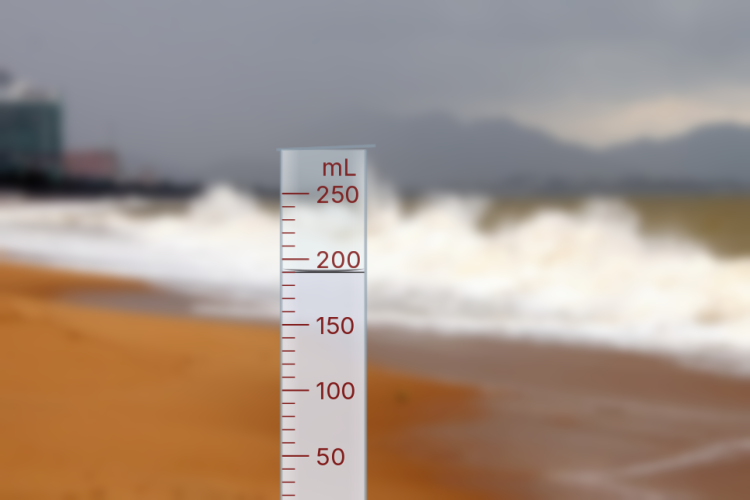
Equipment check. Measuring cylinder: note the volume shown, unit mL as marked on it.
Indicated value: 190 mL
